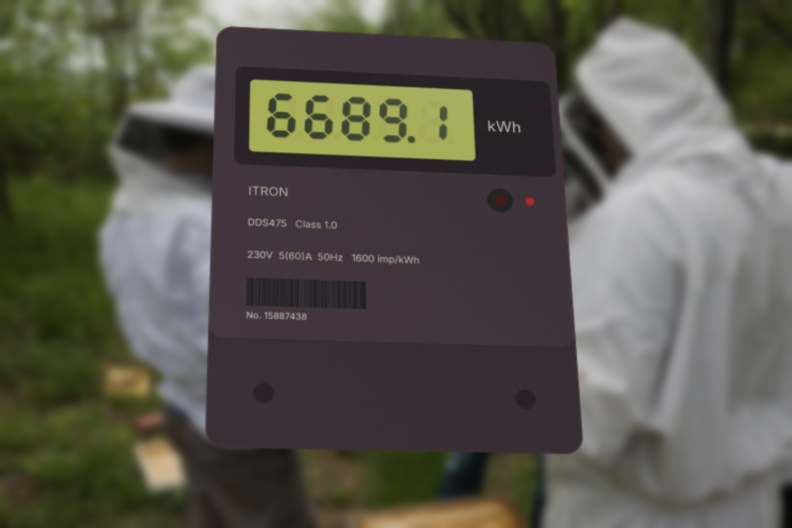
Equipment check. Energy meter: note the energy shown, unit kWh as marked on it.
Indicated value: 6689.1 kWh
